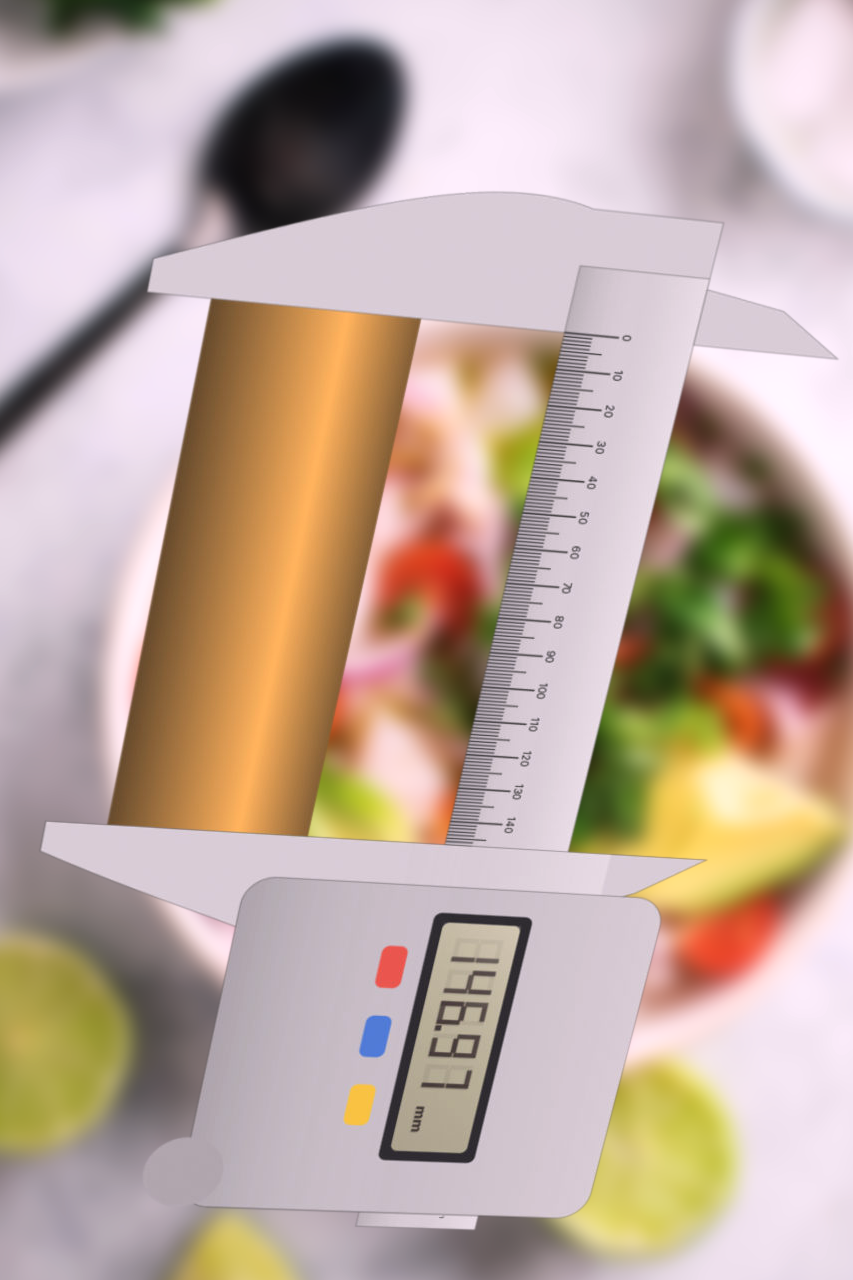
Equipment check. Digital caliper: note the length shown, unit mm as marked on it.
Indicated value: 146.97 mm
